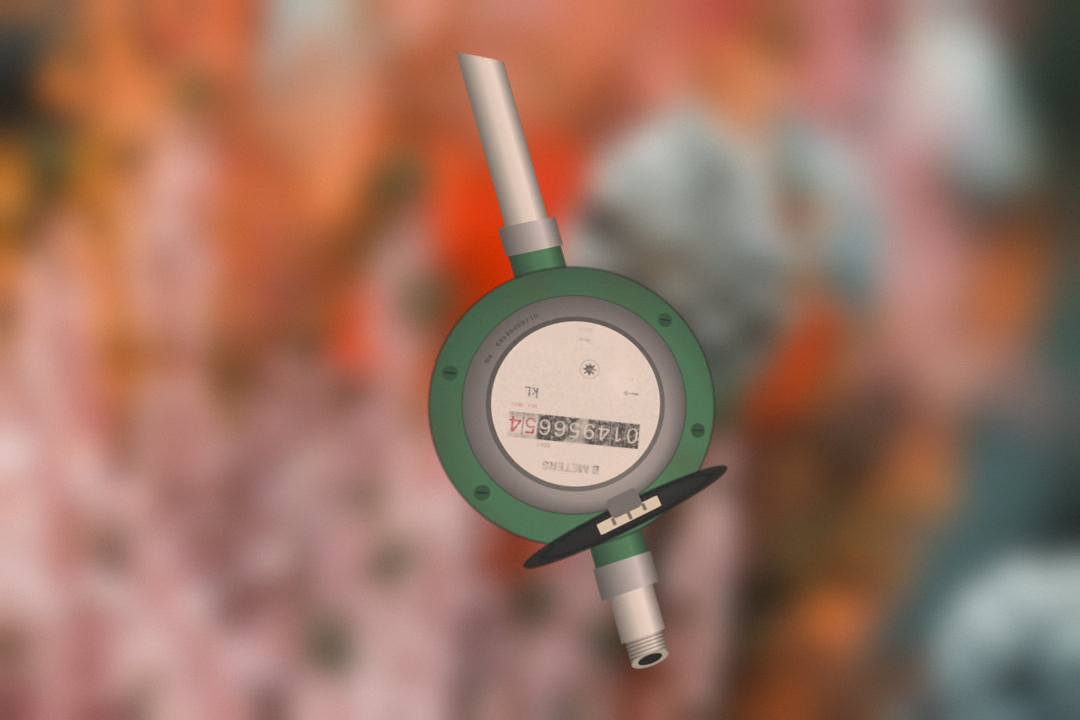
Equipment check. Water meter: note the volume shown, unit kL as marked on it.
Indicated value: 149566.54 kL
